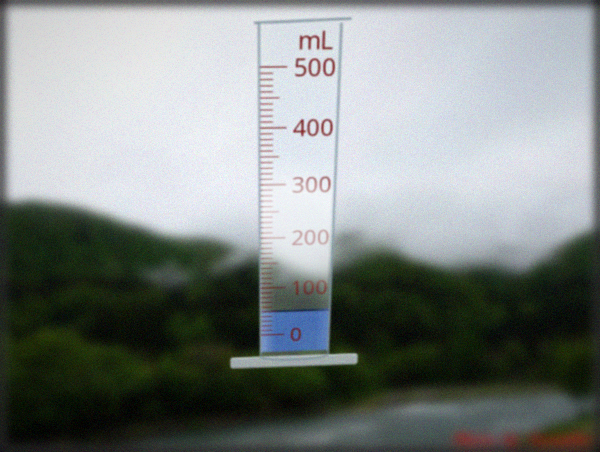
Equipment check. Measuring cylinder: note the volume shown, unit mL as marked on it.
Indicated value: 50 mL
